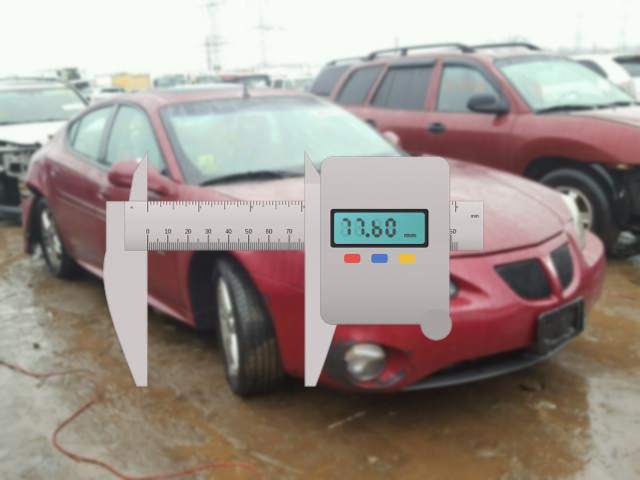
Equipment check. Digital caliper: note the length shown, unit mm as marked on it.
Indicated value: 77.60 mm
